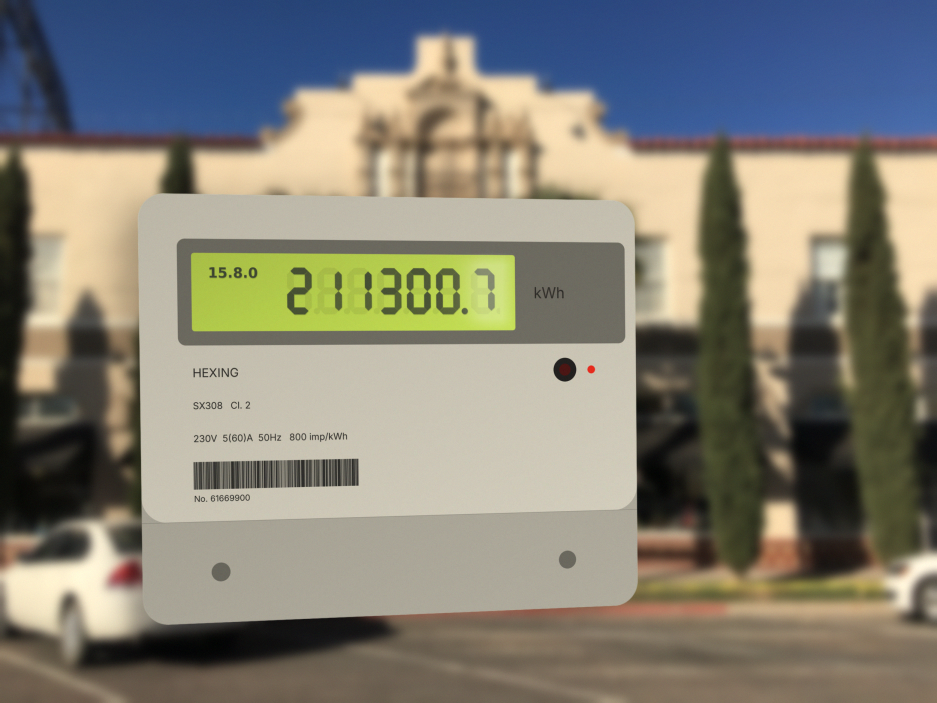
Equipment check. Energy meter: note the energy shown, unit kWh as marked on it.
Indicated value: 211300.7 kWh
